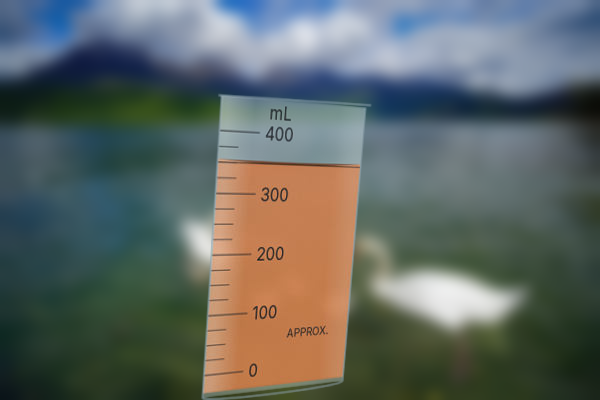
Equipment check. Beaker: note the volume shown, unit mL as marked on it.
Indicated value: 350 mL
